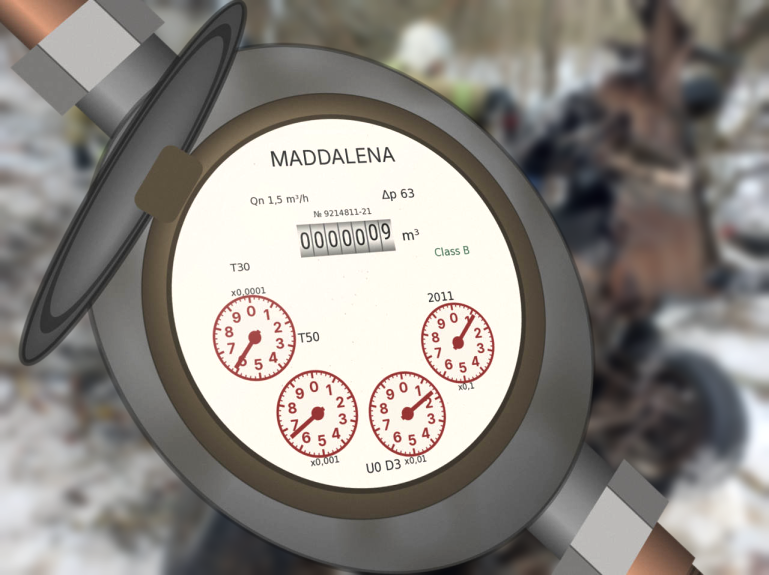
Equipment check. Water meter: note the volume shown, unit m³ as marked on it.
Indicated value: 9.1166 m³
